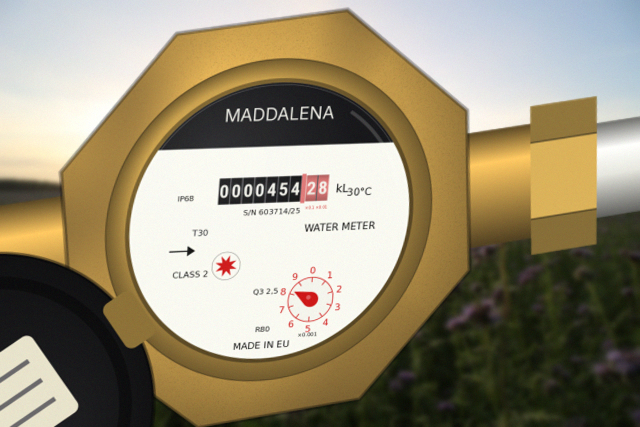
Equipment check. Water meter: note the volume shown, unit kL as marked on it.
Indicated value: 454.288 kL
